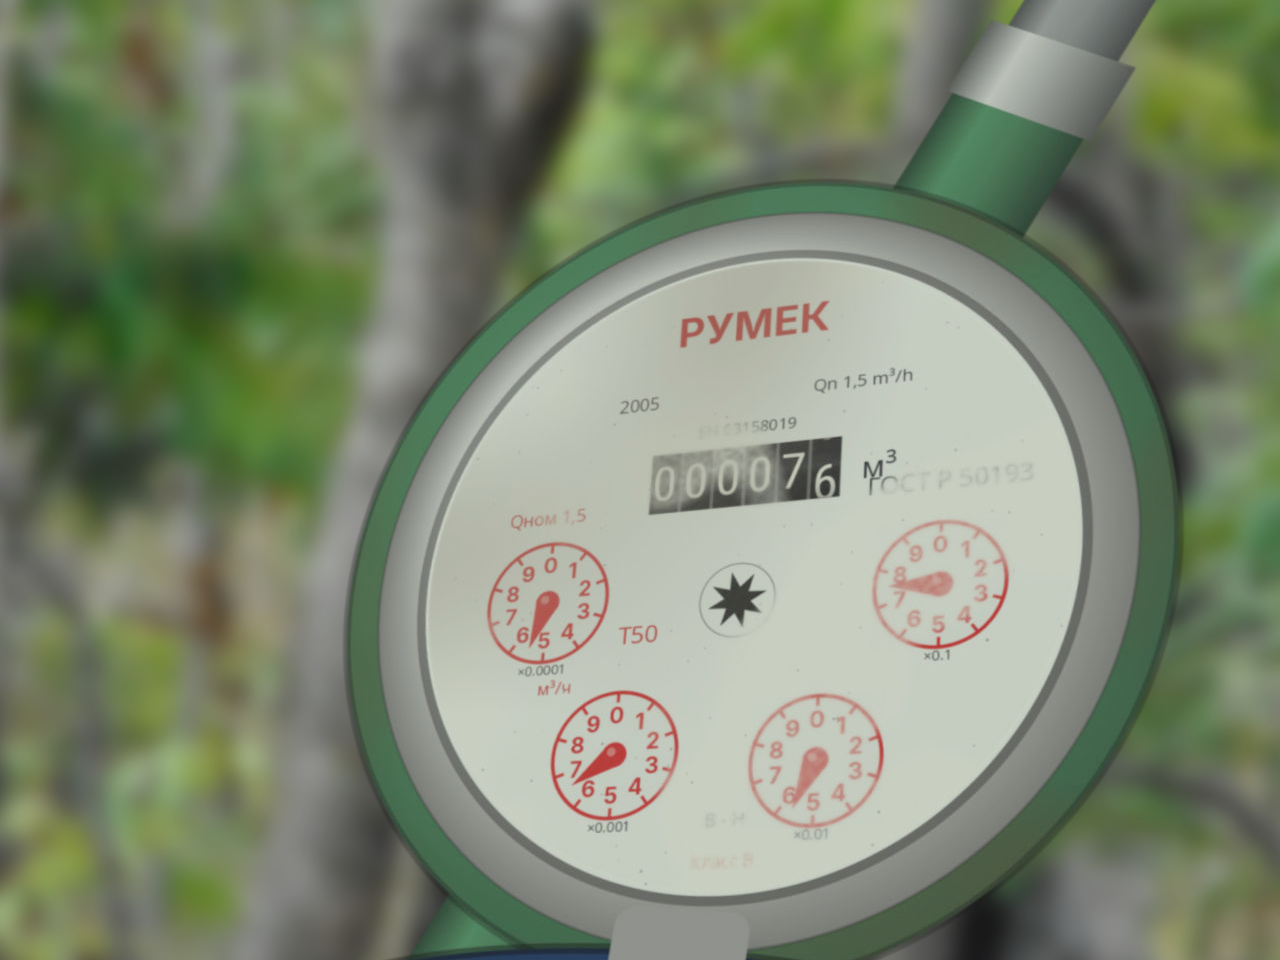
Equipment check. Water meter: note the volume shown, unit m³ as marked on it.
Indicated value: 75.7565 m³
